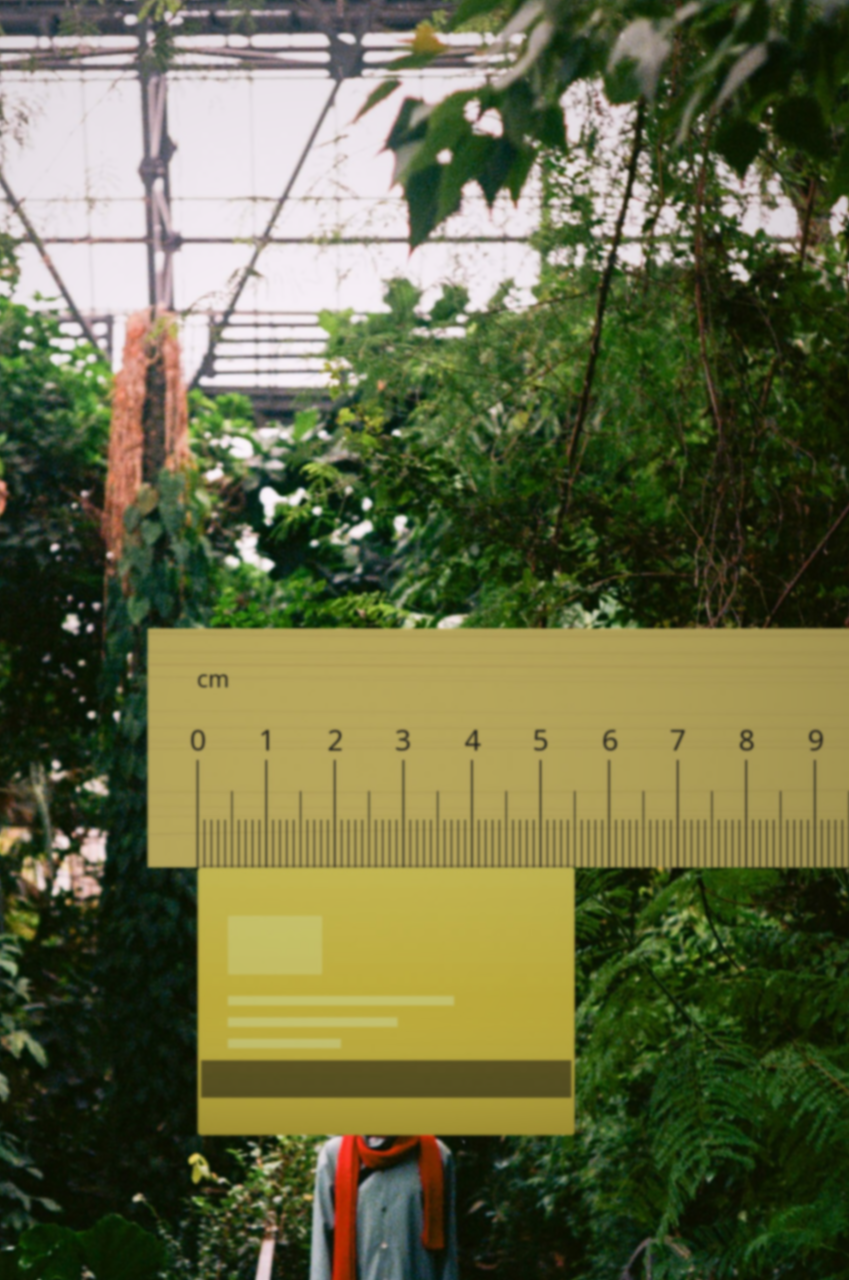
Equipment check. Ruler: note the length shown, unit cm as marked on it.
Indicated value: 5.5 cm
